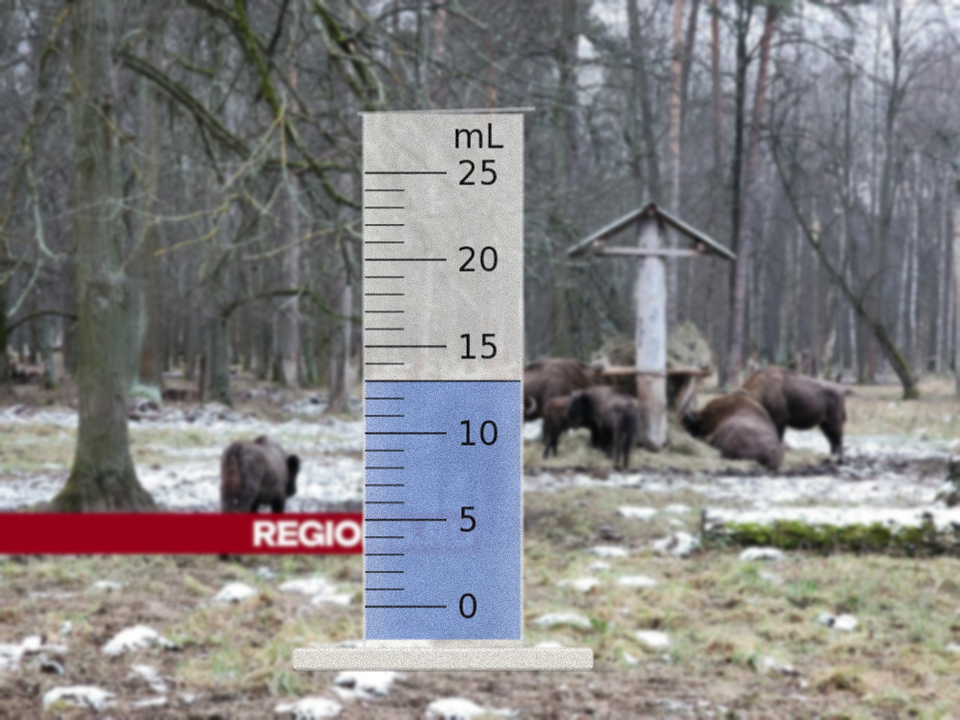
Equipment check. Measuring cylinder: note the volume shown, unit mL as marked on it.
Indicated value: 13 mL
